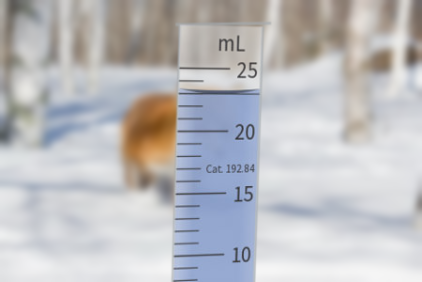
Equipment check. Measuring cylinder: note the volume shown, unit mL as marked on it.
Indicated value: 23 mL
